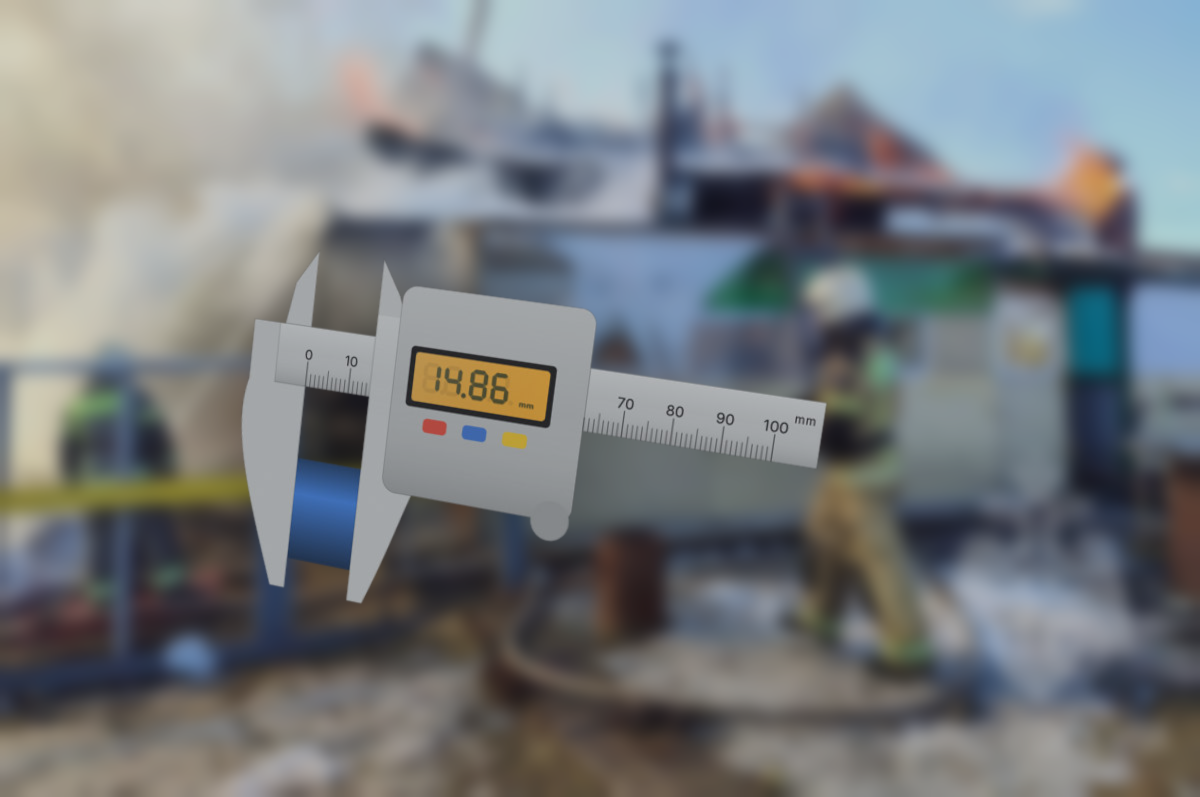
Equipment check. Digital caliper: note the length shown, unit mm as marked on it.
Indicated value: 14.86 mm
